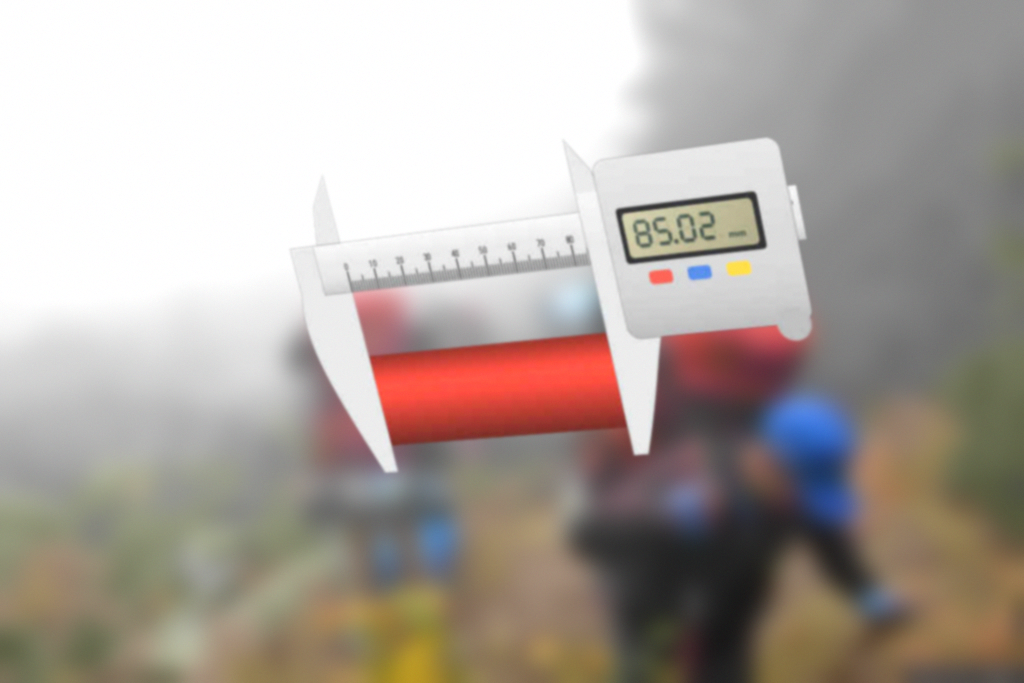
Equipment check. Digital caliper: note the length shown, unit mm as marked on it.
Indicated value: 85.02 mm
